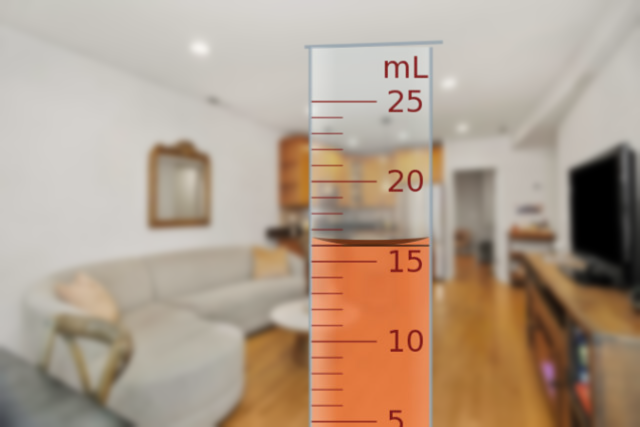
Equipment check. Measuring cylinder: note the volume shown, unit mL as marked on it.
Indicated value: 16 mL
